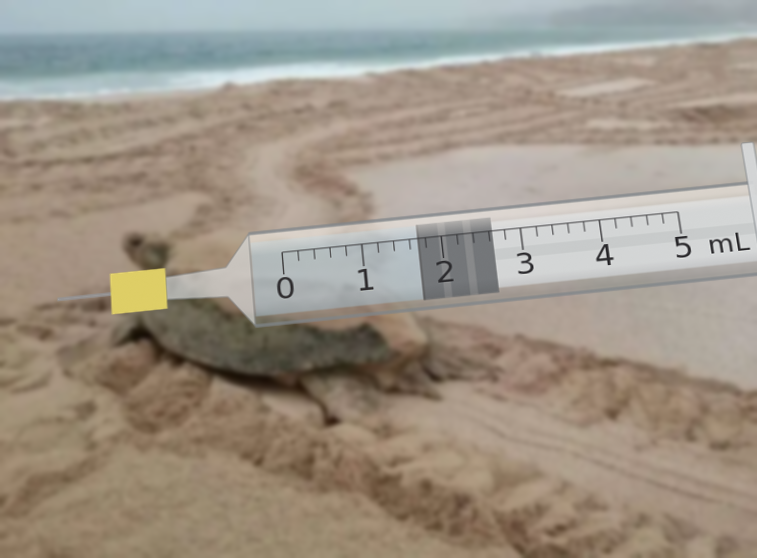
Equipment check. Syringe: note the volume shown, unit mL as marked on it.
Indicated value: 1.7 mL
